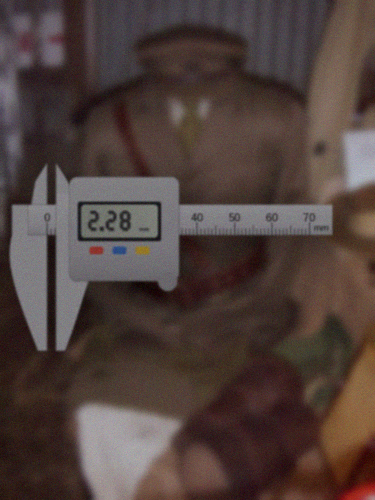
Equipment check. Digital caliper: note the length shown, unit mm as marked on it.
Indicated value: 2.28 mm
